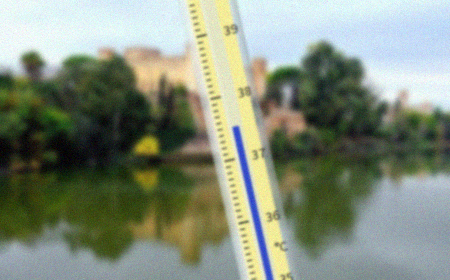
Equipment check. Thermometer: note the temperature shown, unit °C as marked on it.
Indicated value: 37.5 °C
